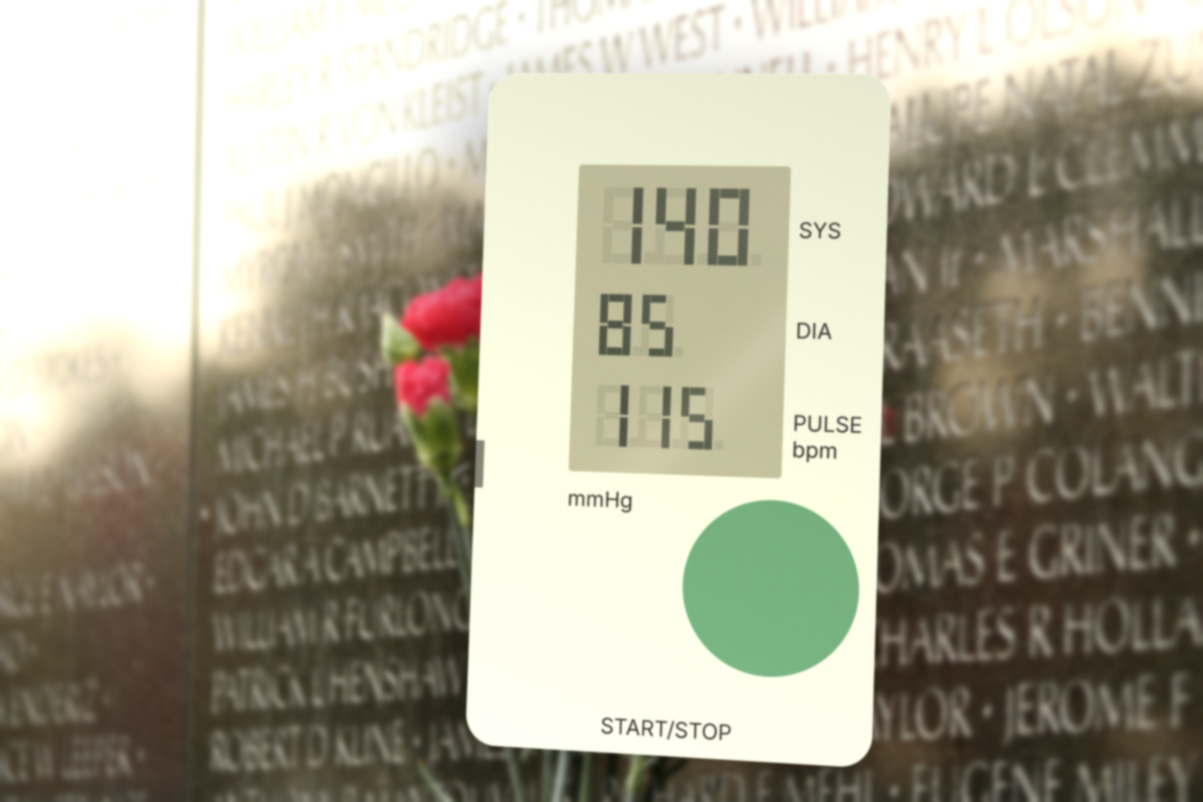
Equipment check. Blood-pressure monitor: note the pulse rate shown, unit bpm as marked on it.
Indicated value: 115 bpm
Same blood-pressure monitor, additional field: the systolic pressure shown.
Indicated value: 140 mmHg
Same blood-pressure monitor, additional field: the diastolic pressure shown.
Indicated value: 85 mmHg
